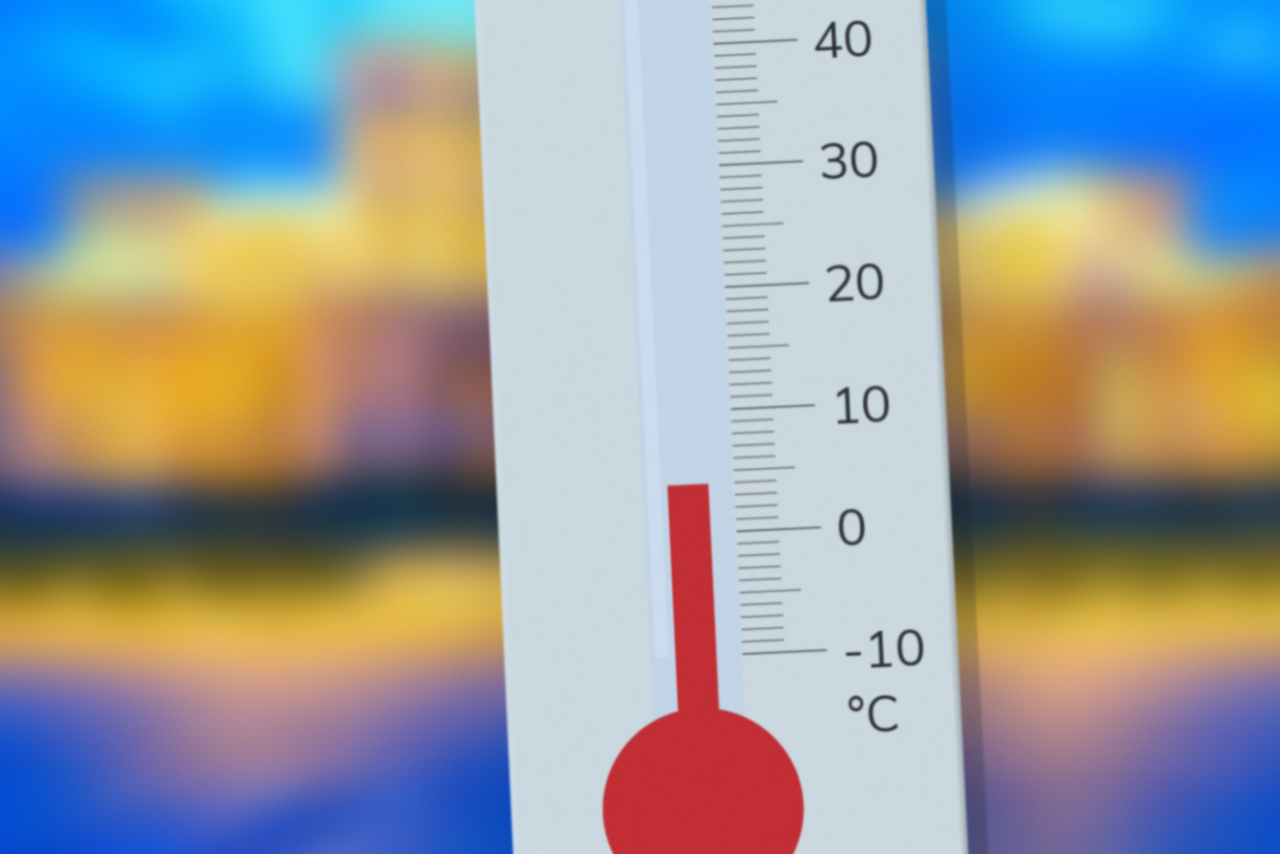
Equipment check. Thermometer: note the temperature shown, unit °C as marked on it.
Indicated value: 4 °C
